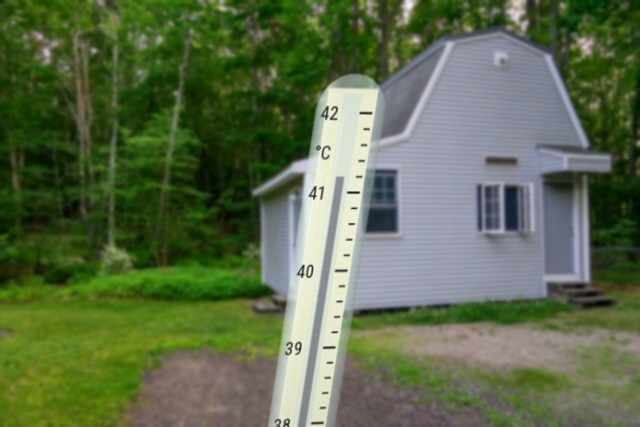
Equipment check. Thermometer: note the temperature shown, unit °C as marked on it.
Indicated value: 41.2 °C
